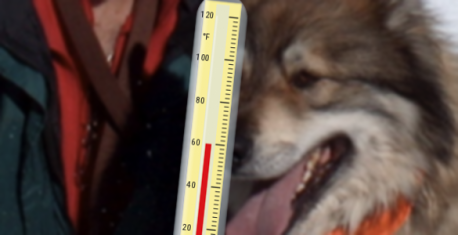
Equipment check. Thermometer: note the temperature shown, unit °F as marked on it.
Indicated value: 60 °F
